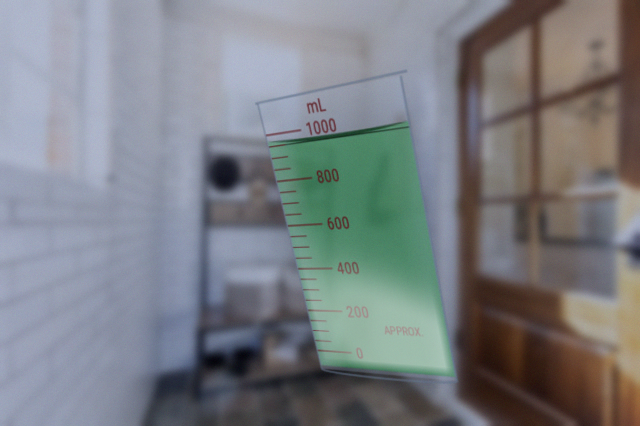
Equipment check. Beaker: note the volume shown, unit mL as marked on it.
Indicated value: 950 mL
